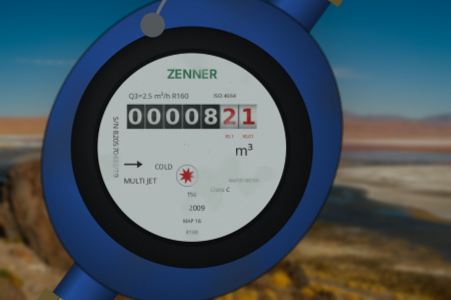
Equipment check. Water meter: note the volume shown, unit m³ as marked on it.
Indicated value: 8.21 m³
